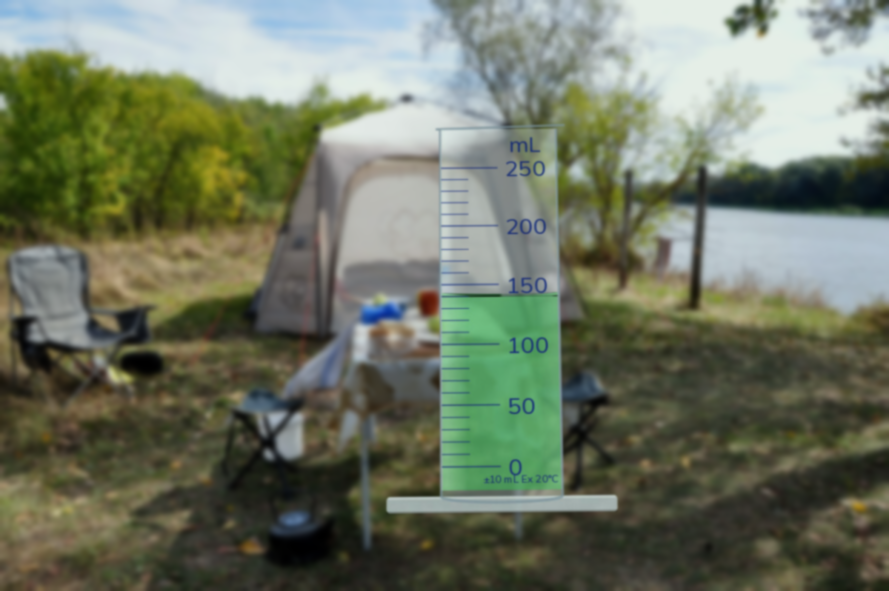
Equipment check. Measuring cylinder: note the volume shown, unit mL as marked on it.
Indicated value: 140 mL
